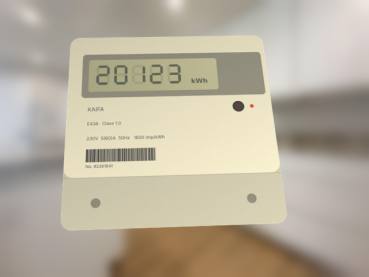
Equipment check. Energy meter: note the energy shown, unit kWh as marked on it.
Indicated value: 20123 kWh
